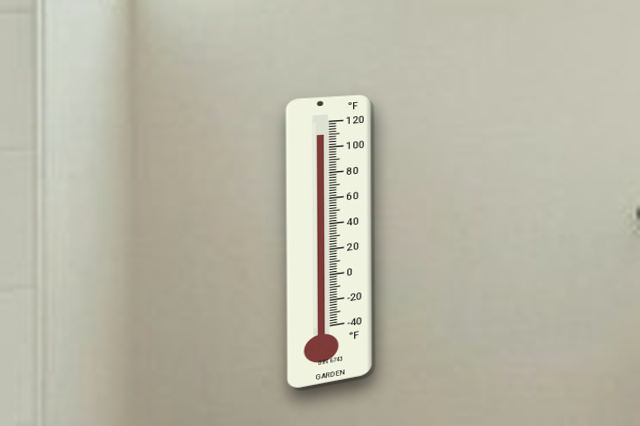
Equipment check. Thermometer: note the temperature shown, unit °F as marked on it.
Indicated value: 110 °F
